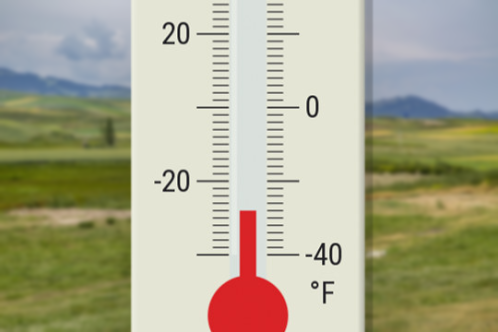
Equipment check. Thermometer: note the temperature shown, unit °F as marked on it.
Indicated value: -28 °F
